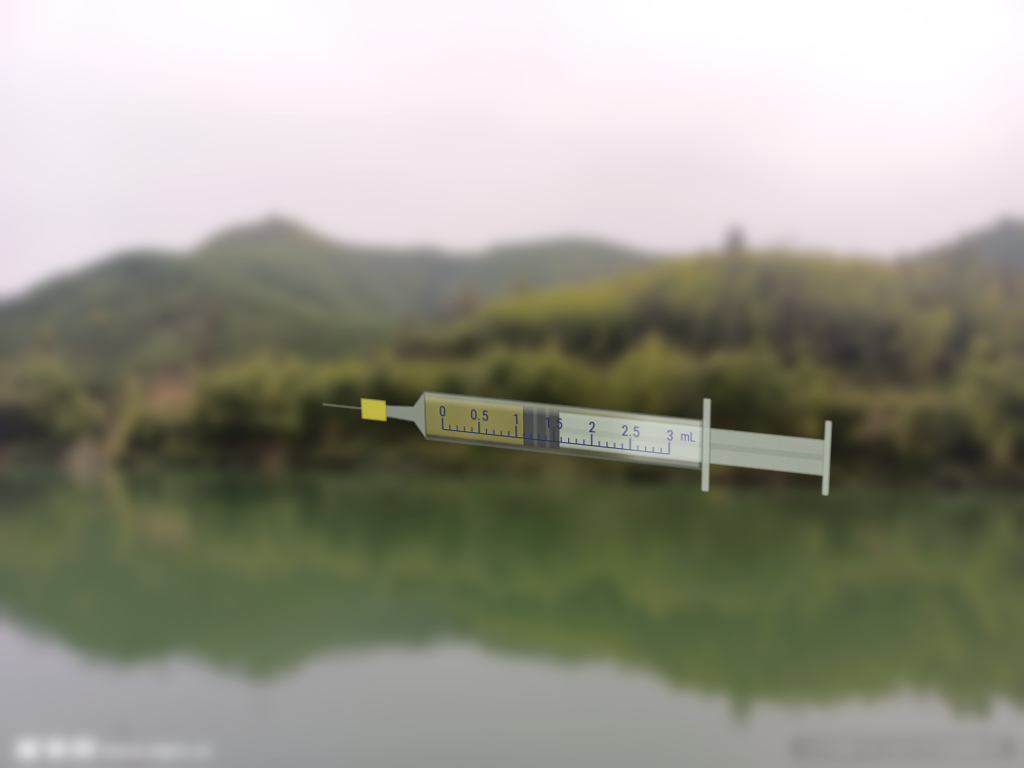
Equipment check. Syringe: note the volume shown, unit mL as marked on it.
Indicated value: 1.1 mL
